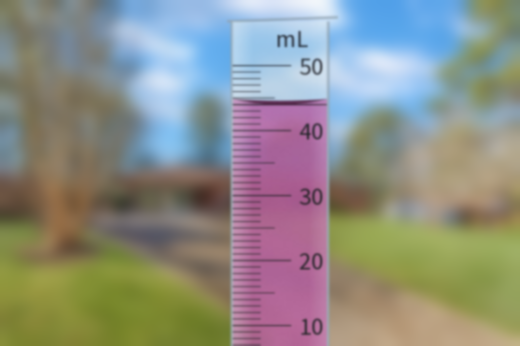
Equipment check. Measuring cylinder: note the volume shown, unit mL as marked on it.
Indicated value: 44 mL
